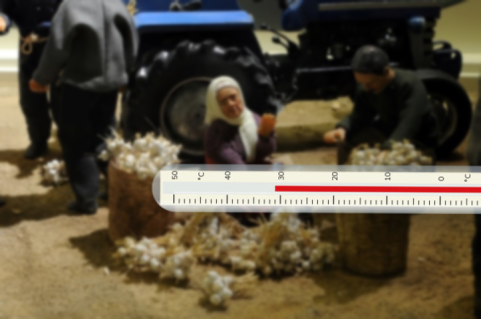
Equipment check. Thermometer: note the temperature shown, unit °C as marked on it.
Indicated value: 31 °C
